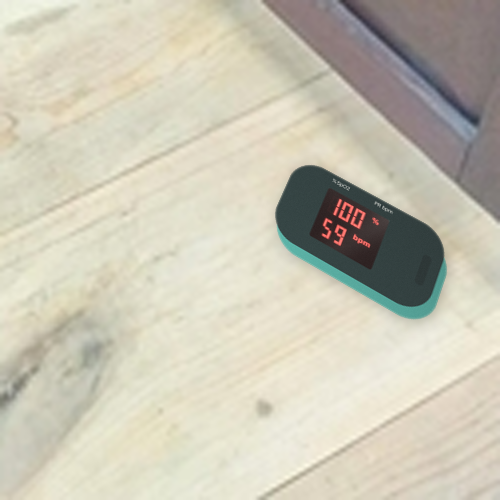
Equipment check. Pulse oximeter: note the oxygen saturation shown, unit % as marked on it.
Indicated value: 100 %
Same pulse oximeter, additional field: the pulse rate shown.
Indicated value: 59 bpm
